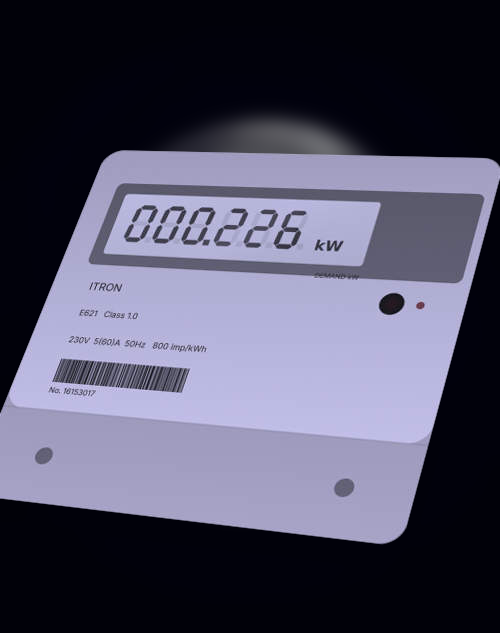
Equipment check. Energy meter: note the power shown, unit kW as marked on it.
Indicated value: 0.226 kW
